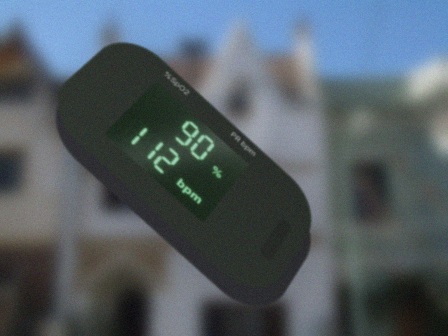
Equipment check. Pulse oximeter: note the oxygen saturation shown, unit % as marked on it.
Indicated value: 90 %
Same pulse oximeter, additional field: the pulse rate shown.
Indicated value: 112 bpm
